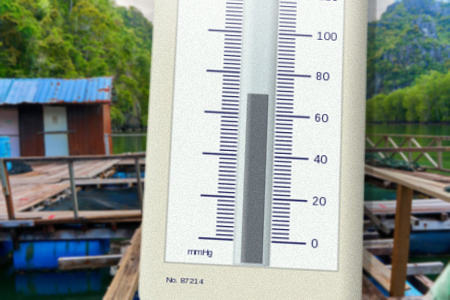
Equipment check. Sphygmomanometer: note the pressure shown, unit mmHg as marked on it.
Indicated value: 70 mmHg
